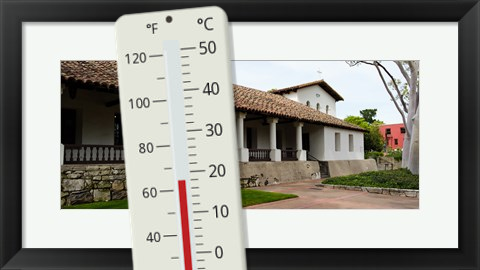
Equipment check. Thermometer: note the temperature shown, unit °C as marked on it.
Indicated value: 18 °C
